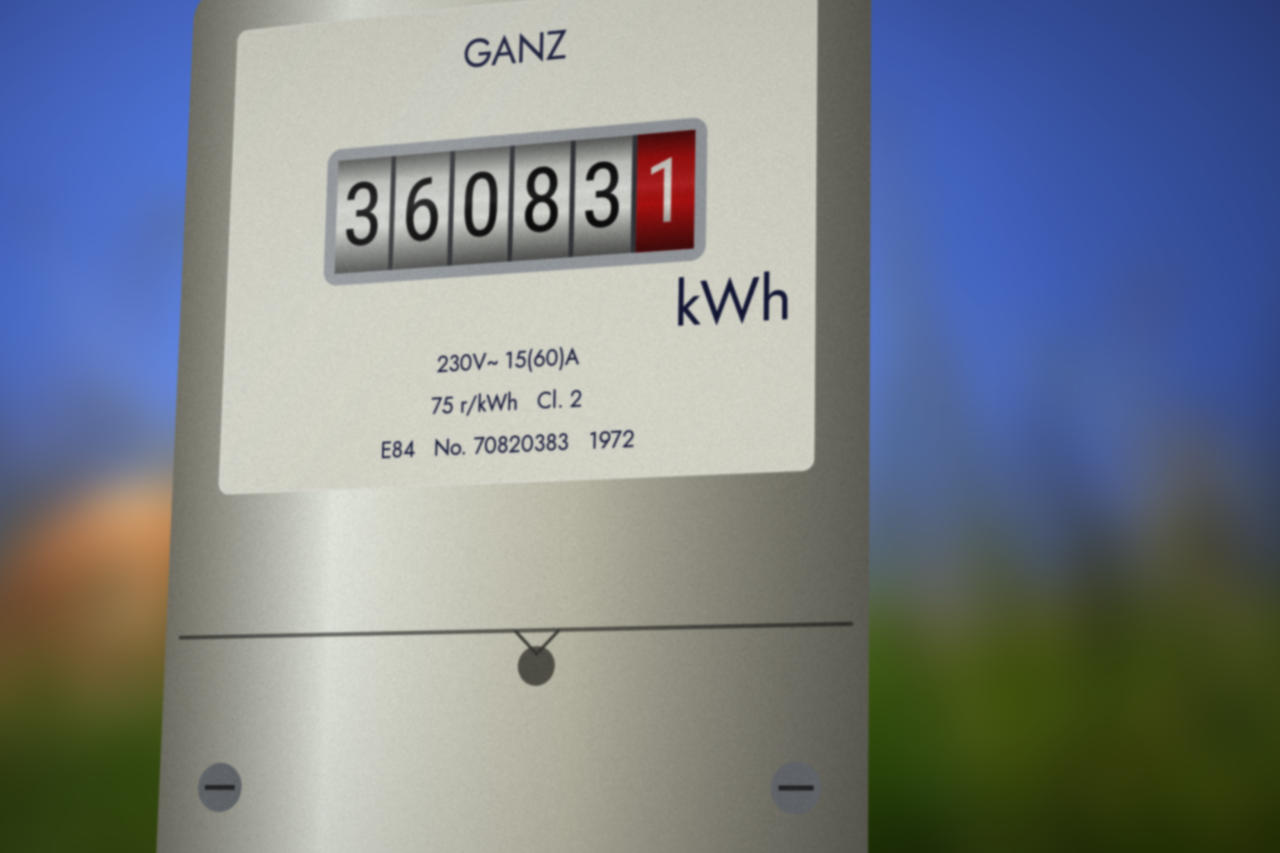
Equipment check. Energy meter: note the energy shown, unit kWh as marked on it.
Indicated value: 36083.1 kWh
